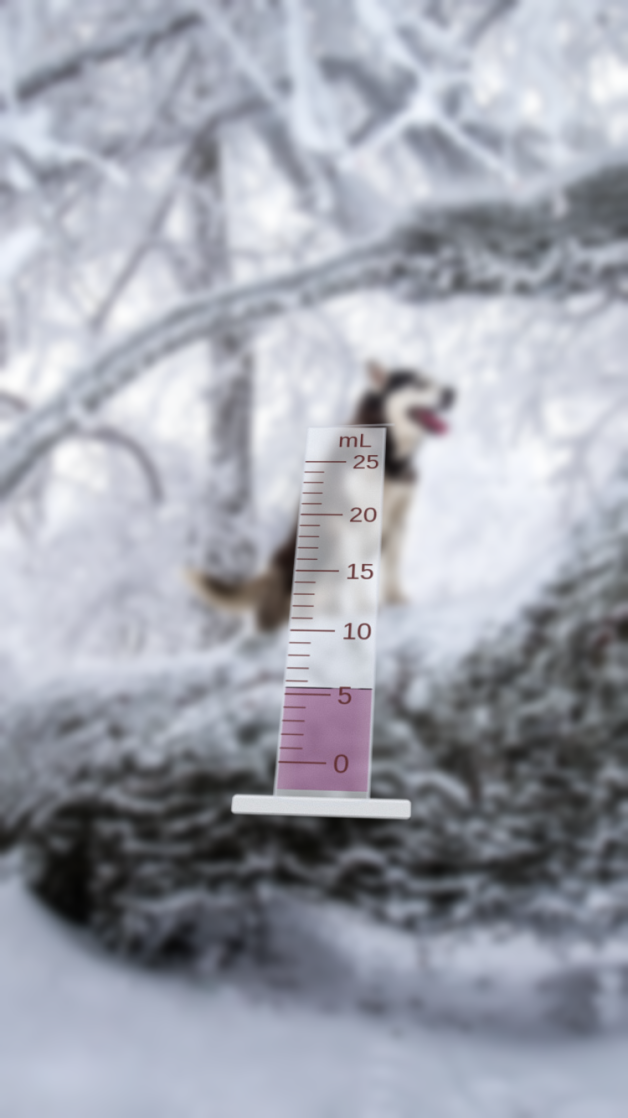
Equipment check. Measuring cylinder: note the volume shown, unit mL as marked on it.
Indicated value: 5.5 mL
